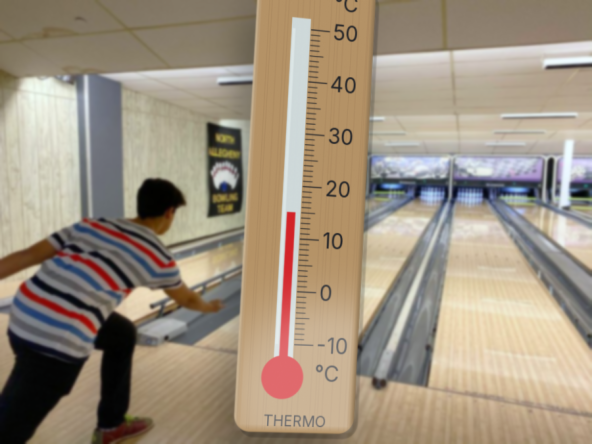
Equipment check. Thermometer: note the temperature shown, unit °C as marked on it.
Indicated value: 15 °C
